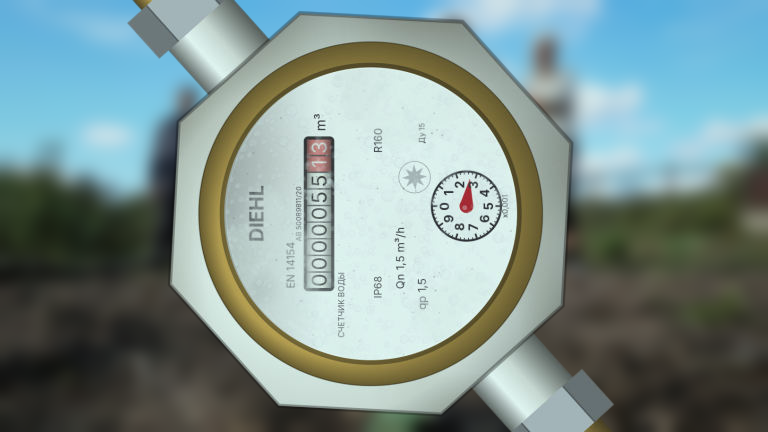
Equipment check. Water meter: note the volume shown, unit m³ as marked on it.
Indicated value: 55.132 m³
